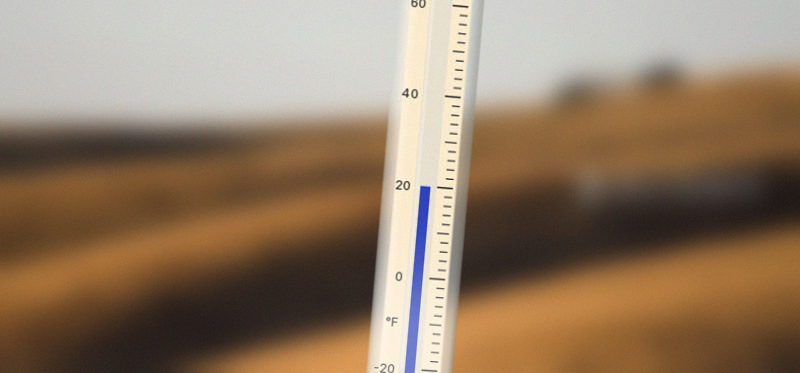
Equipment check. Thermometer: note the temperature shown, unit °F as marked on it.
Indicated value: 20 °F
